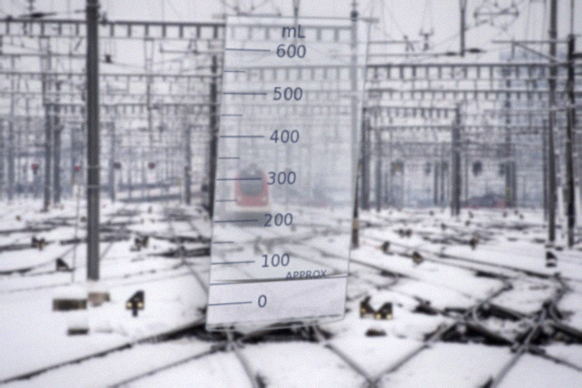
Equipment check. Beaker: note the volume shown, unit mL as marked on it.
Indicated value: 50 mL
